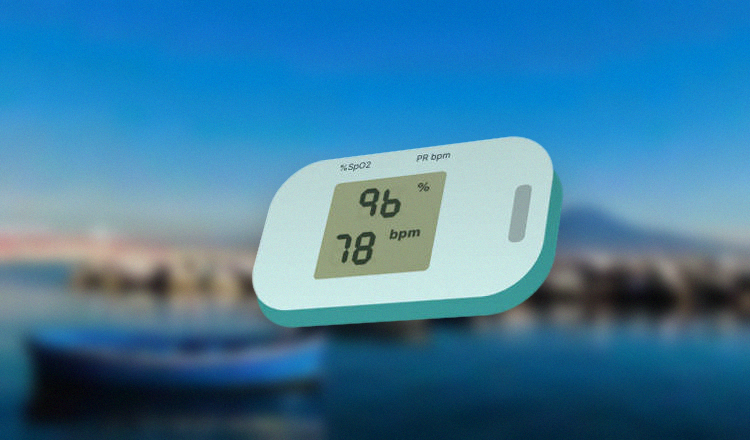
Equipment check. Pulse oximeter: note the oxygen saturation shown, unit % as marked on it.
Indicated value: 96 %
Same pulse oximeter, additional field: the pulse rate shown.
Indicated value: 78 bpm
